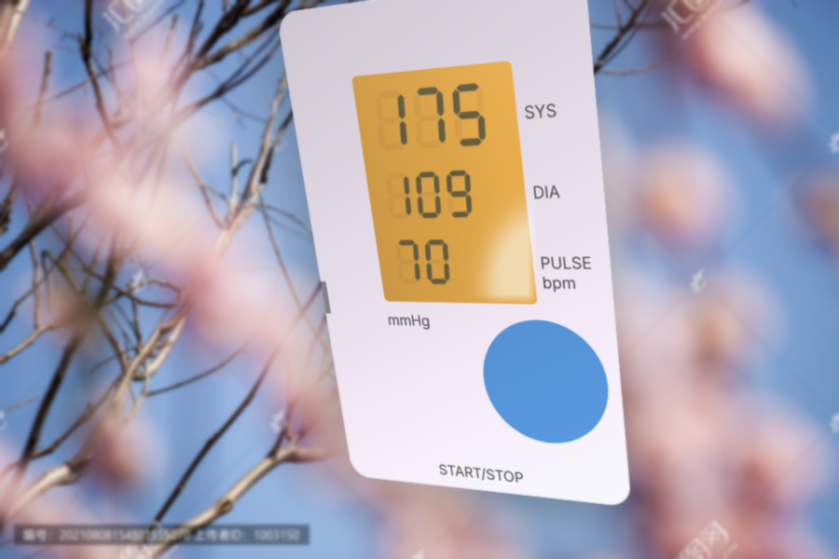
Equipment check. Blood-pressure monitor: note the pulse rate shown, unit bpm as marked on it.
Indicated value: 70 bpm
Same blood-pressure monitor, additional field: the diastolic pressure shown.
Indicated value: 109 mmHg
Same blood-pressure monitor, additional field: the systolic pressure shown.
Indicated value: 175 mmHg
